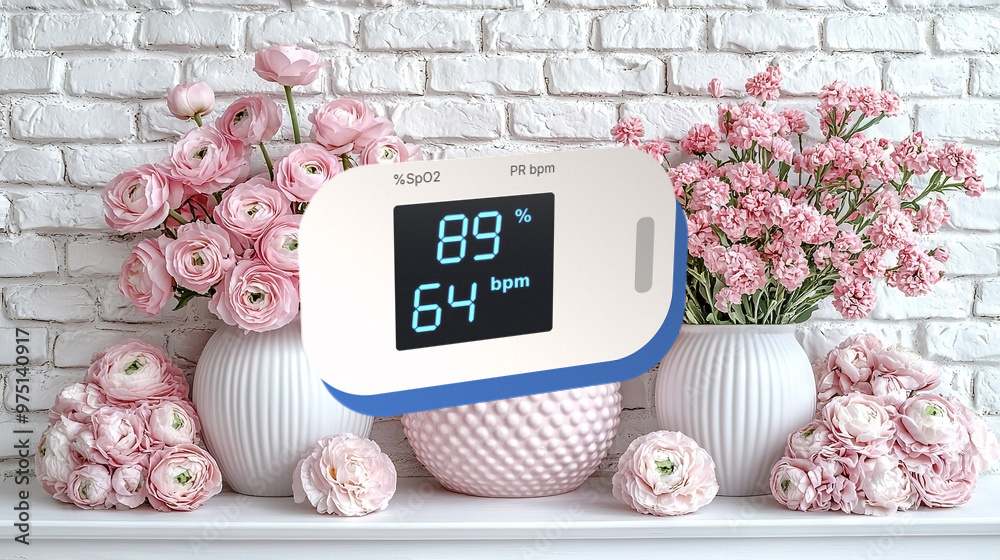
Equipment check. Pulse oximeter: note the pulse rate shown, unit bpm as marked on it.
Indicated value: 64 bpm
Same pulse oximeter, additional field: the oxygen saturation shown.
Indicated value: 89 %
